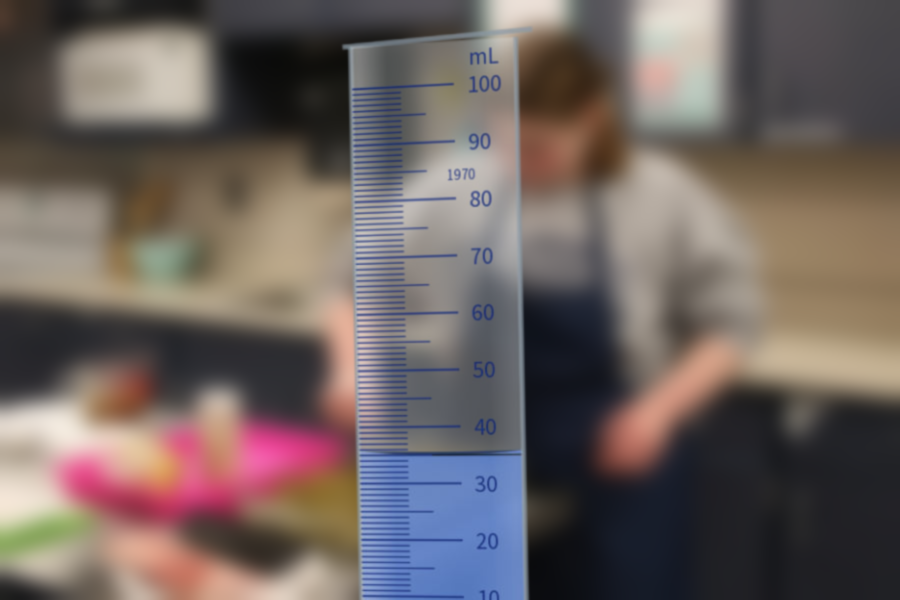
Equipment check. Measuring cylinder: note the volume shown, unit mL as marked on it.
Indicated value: 35 mL
